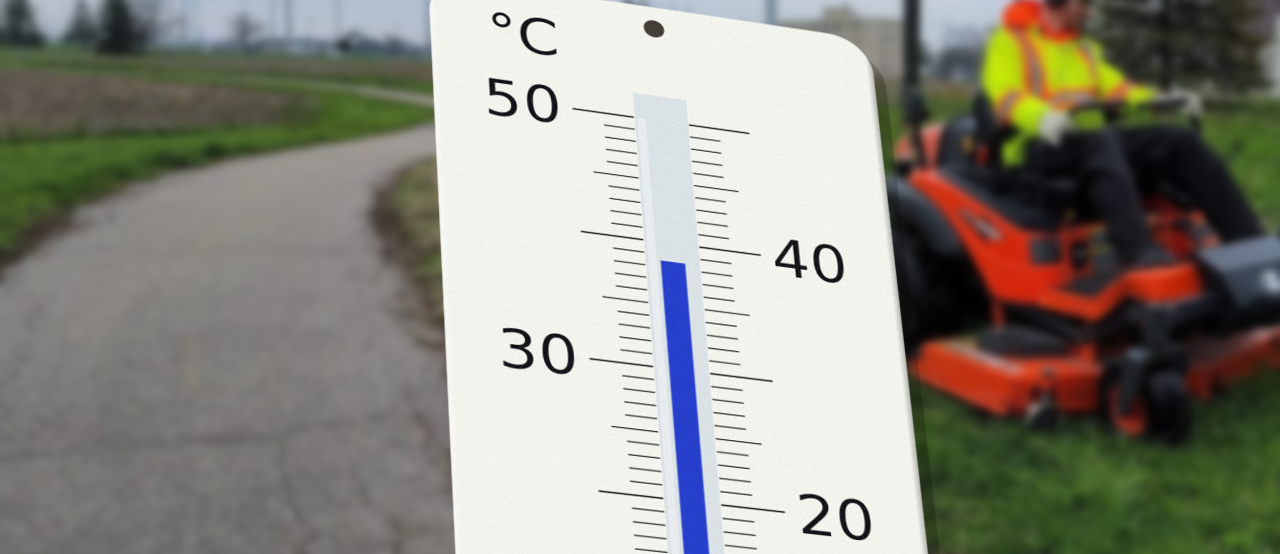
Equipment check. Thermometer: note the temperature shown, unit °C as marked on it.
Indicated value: 38.5 °C
